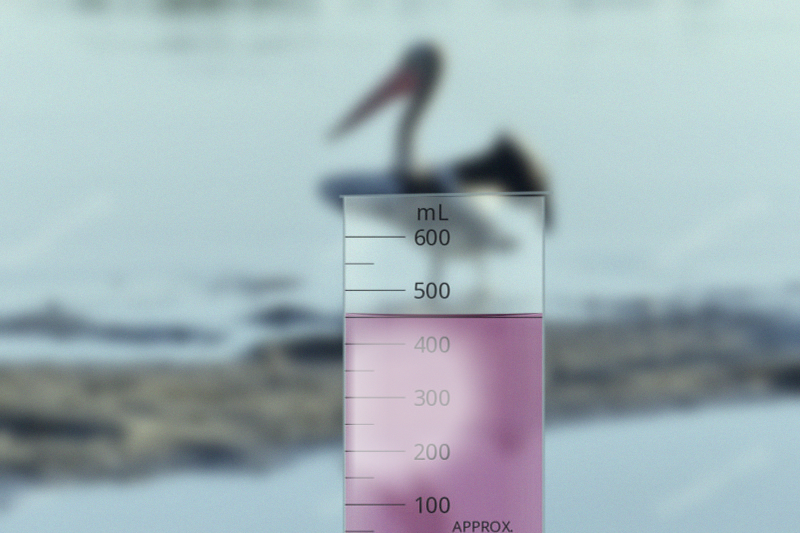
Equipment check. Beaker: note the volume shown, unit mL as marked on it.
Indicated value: 450 mL
